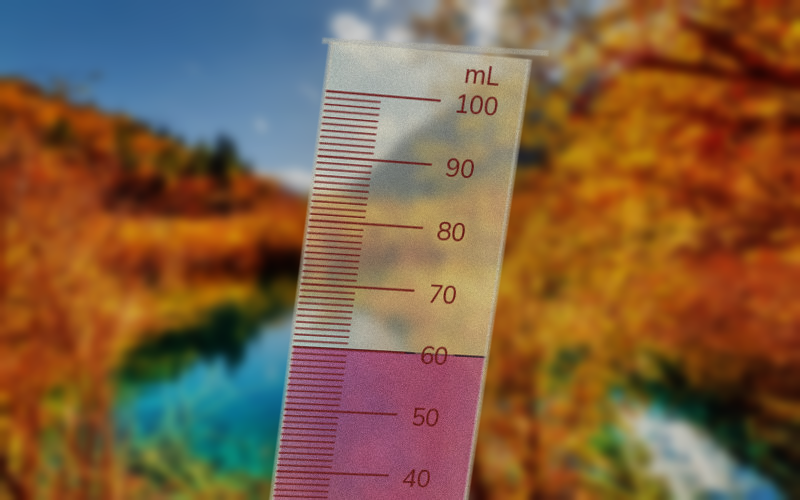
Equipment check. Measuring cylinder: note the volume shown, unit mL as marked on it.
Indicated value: 60 mL
